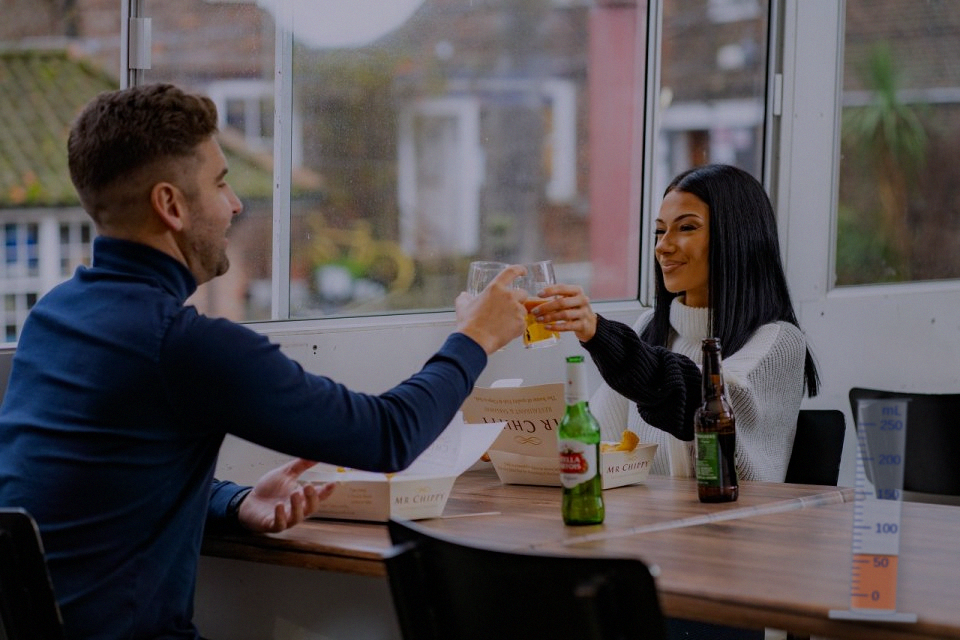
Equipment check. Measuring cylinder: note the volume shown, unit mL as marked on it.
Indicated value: 60 mL
